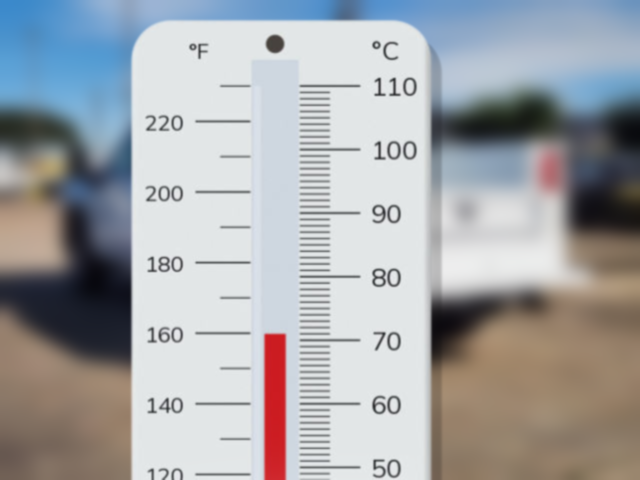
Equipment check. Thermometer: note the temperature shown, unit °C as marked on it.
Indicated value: 71 °C
